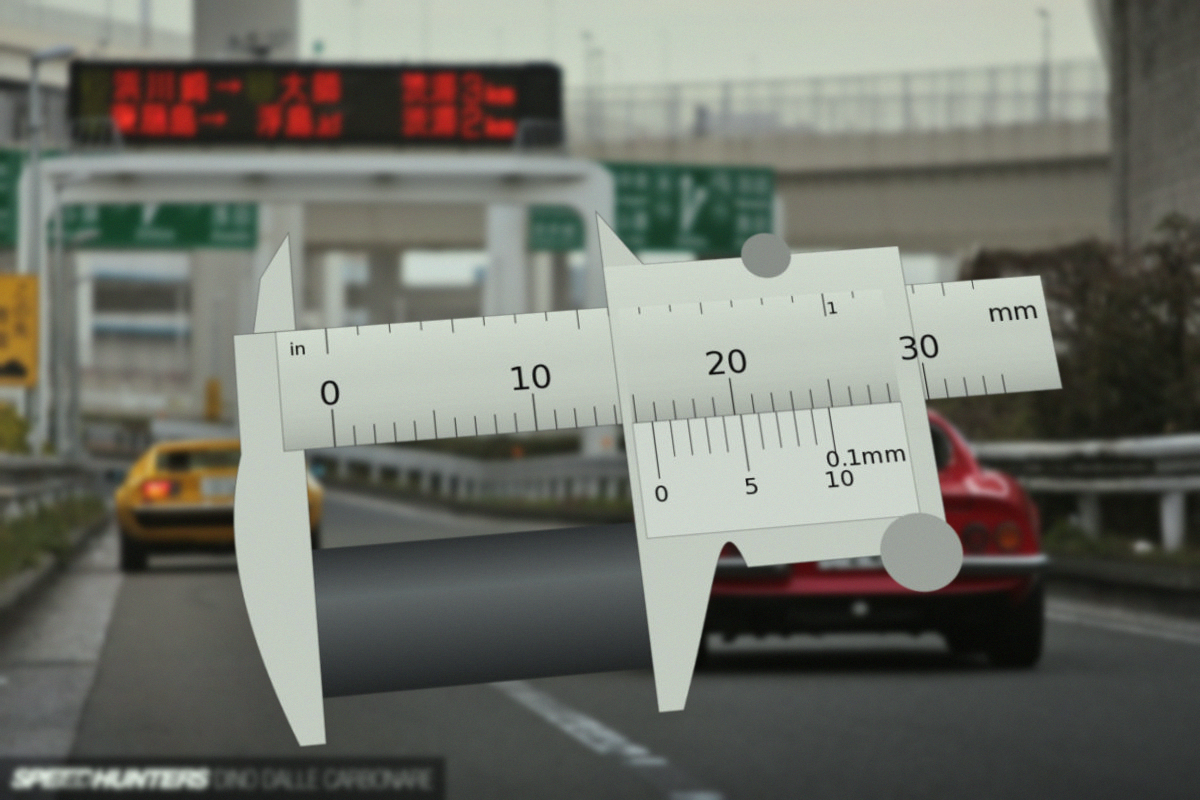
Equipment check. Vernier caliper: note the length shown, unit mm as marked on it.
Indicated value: 15.8 mm
